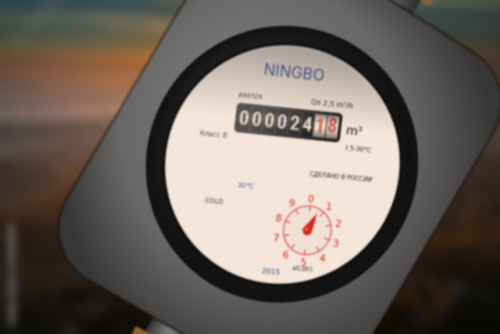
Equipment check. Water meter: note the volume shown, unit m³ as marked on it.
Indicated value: 24.180 m³
